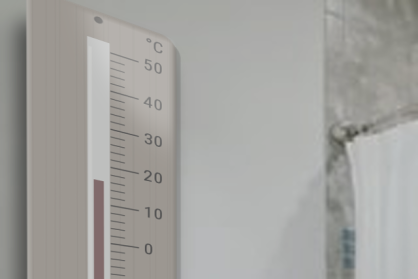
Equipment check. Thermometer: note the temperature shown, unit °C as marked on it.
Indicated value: 16 °C
